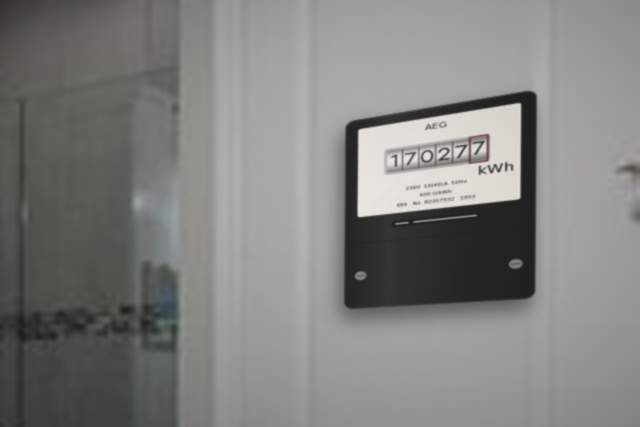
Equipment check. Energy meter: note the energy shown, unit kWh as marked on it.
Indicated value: 17027.7 kWh
